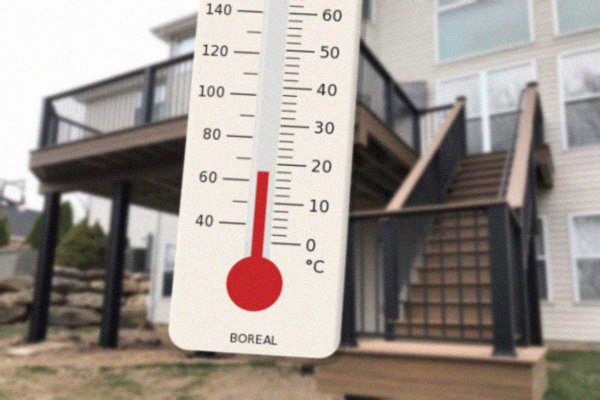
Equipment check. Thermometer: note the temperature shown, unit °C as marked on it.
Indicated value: 18 °C
